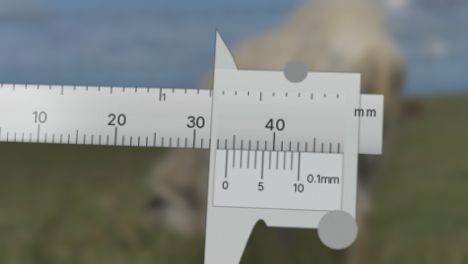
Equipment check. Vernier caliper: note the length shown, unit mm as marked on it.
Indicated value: 34.2 mm
